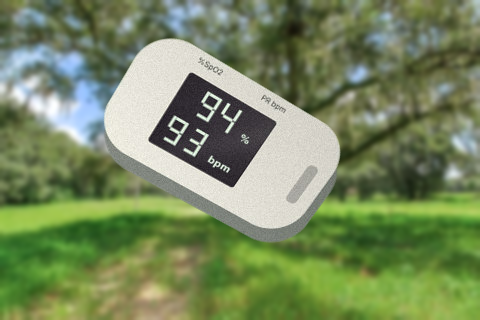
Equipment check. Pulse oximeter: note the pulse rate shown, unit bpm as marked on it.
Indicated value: 93 bpm
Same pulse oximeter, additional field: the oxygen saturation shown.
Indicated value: 94 %
